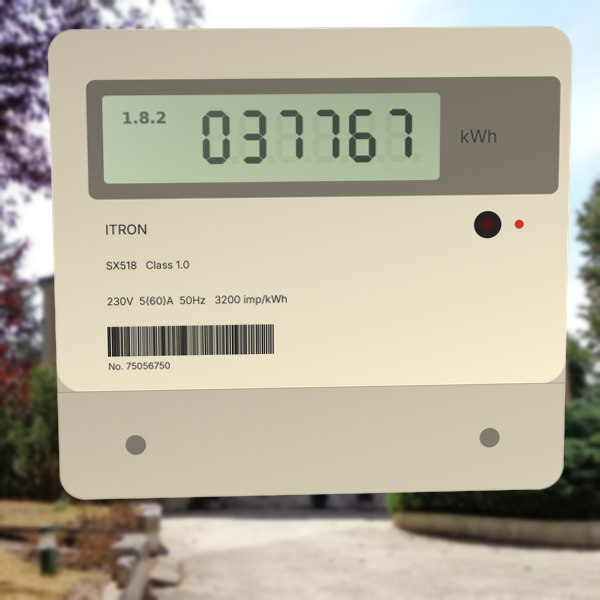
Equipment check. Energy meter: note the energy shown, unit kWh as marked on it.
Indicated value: 37767 kWh
